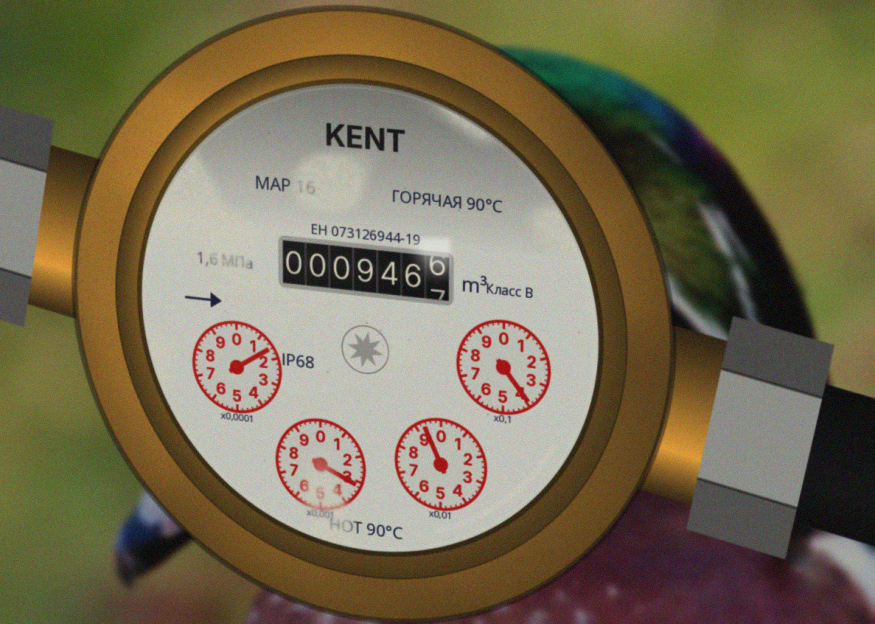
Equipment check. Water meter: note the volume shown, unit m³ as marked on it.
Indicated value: 9466.3931 m³
